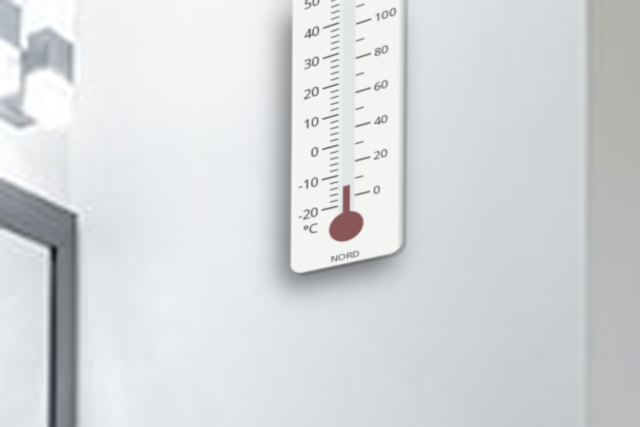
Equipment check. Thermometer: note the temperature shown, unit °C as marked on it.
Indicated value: -14 °C
